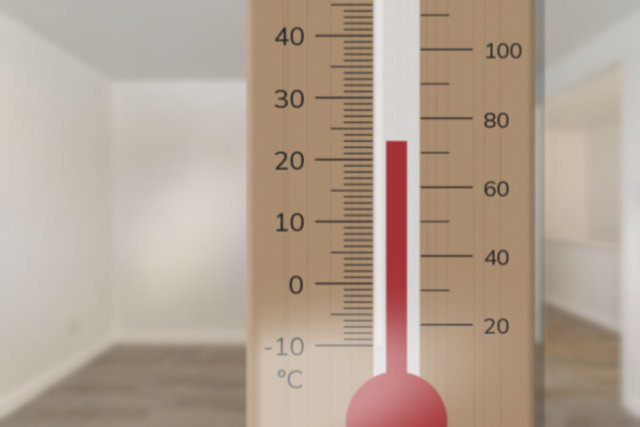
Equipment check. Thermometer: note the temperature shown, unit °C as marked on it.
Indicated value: 23 °C
